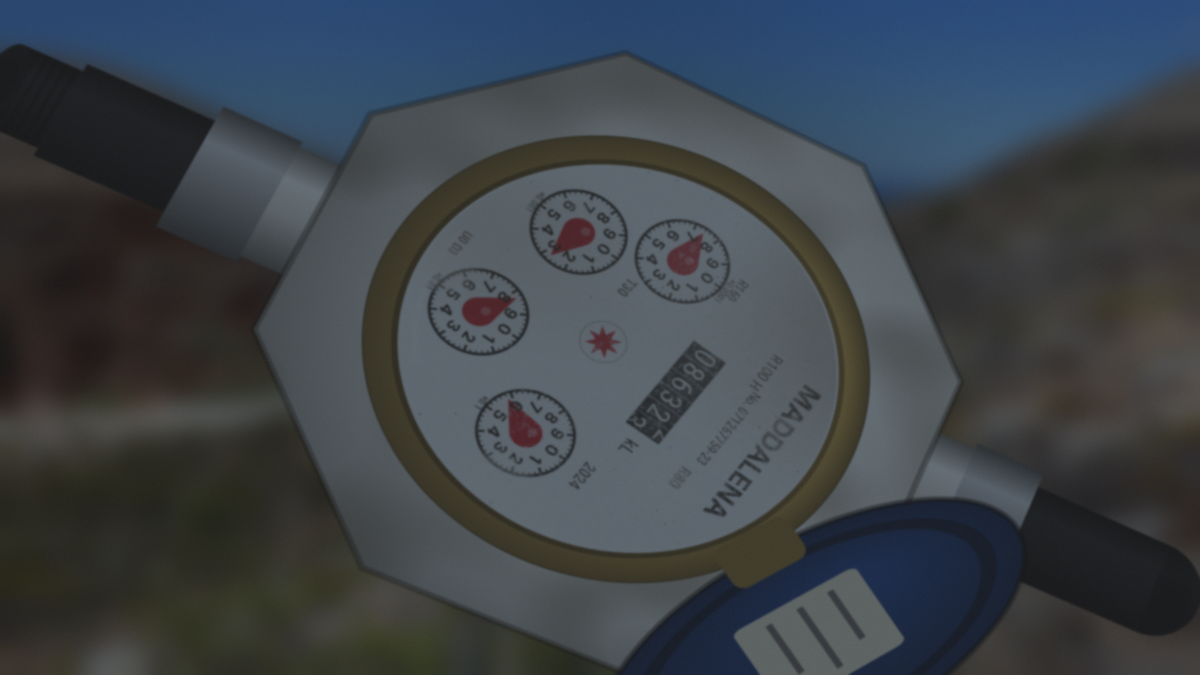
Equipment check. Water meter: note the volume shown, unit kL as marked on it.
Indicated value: 86322.5827 kL
